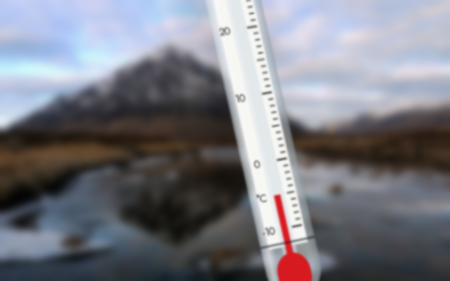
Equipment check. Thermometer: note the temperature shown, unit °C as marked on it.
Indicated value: -5 °C
